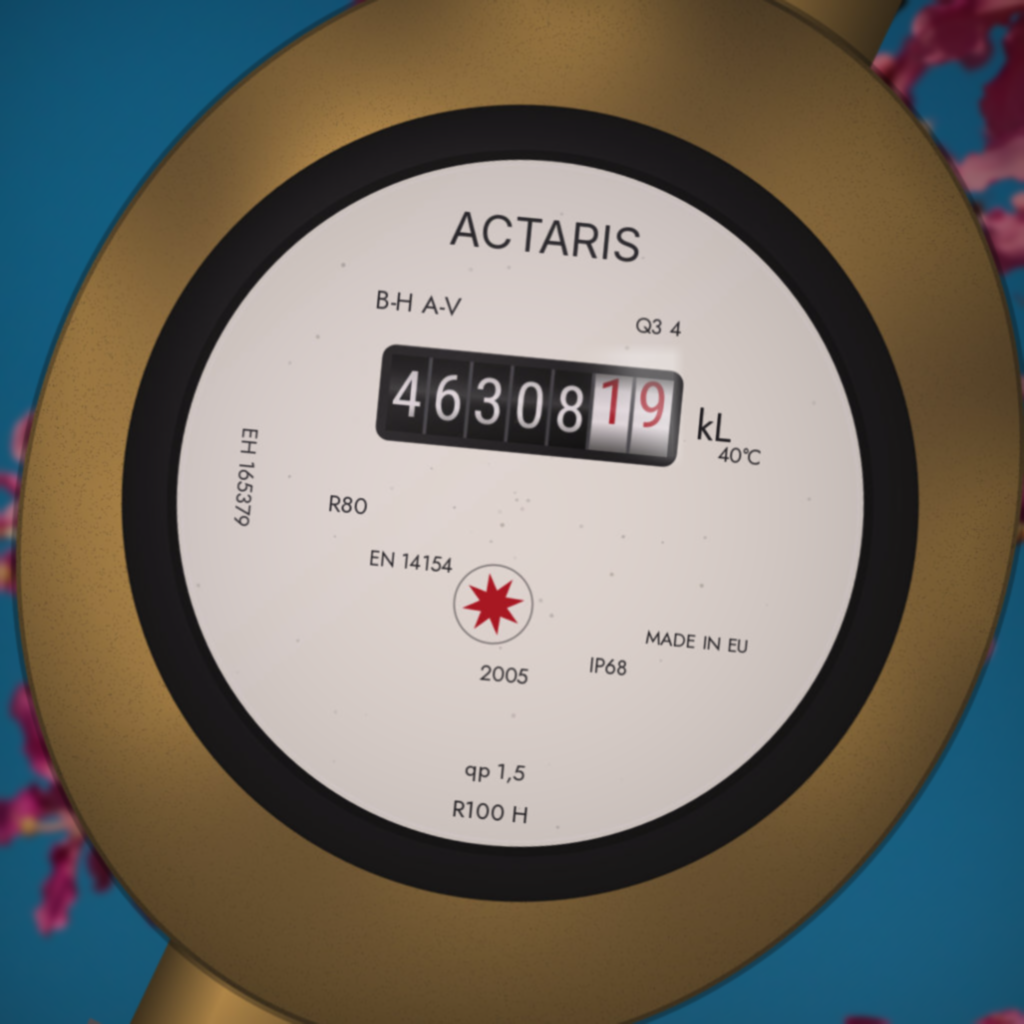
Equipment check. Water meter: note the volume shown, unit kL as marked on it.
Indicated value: 46308.19 kL
